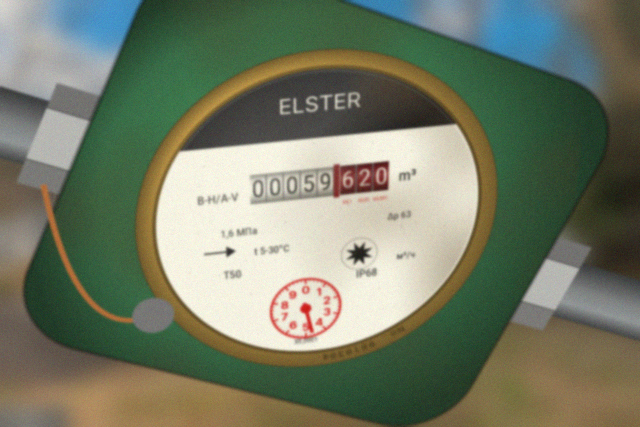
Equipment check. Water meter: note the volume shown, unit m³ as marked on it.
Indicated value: 59.6204 m³
